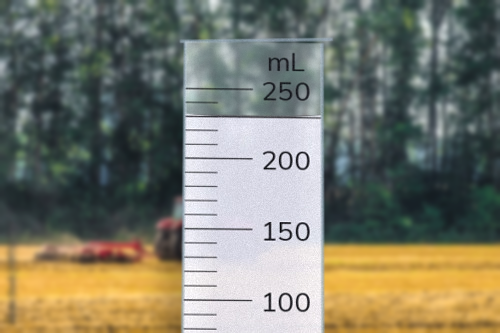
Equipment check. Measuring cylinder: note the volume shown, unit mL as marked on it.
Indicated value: 230 mL
